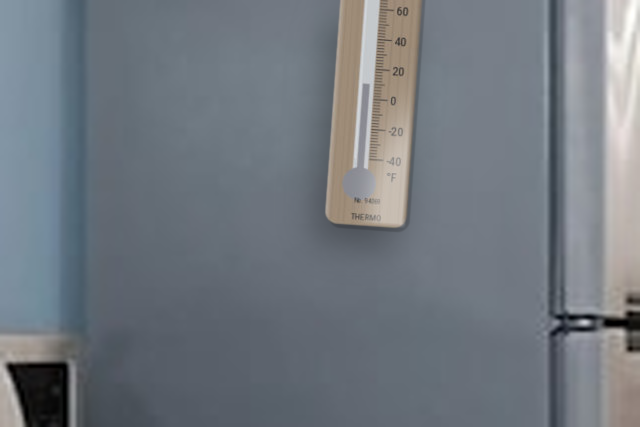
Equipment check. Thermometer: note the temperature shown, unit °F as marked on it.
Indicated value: 10 °F
